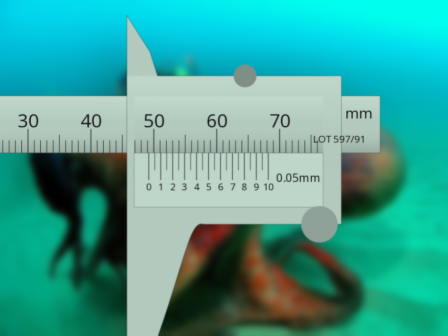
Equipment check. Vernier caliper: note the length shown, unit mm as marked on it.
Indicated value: 49.2 mm
